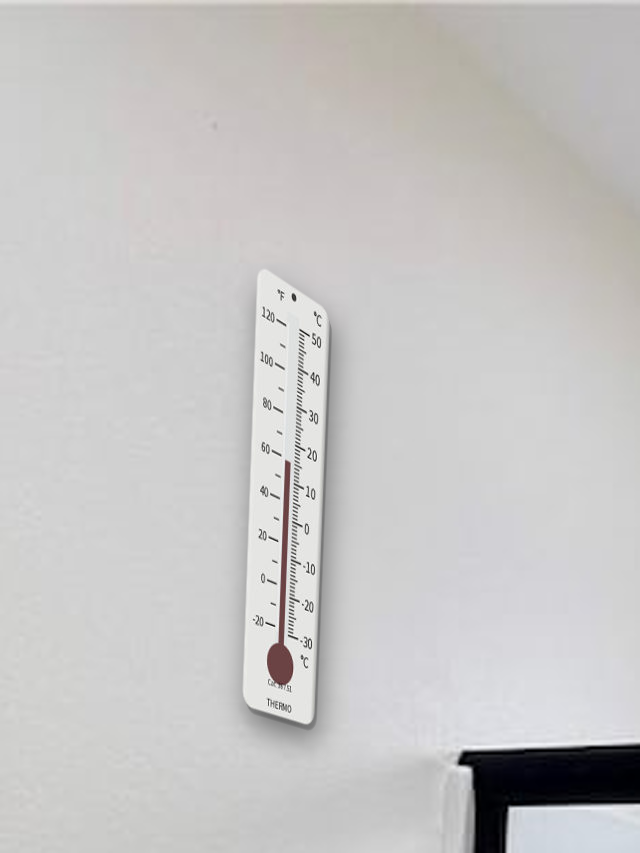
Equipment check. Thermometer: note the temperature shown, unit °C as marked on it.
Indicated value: 15 °C
